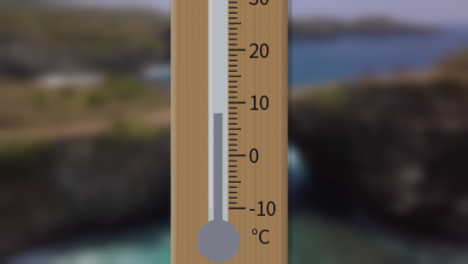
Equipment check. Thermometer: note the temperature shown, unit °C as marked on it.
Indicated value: 8 °C
